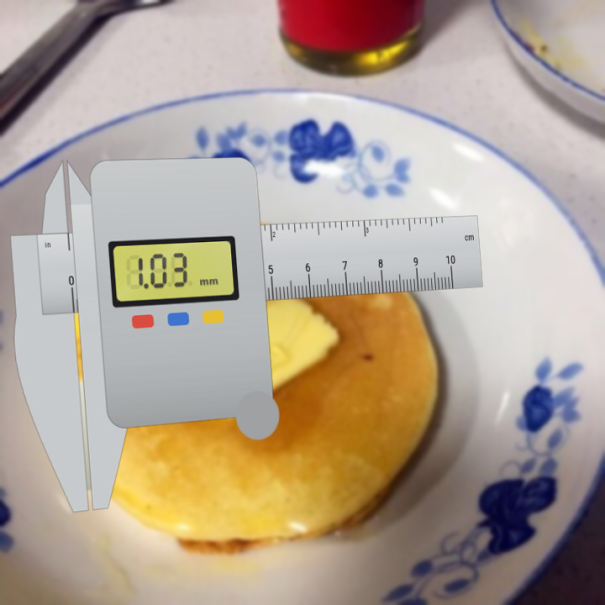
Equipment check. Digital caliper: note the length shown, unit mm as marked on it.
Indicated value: 1.03 mm
